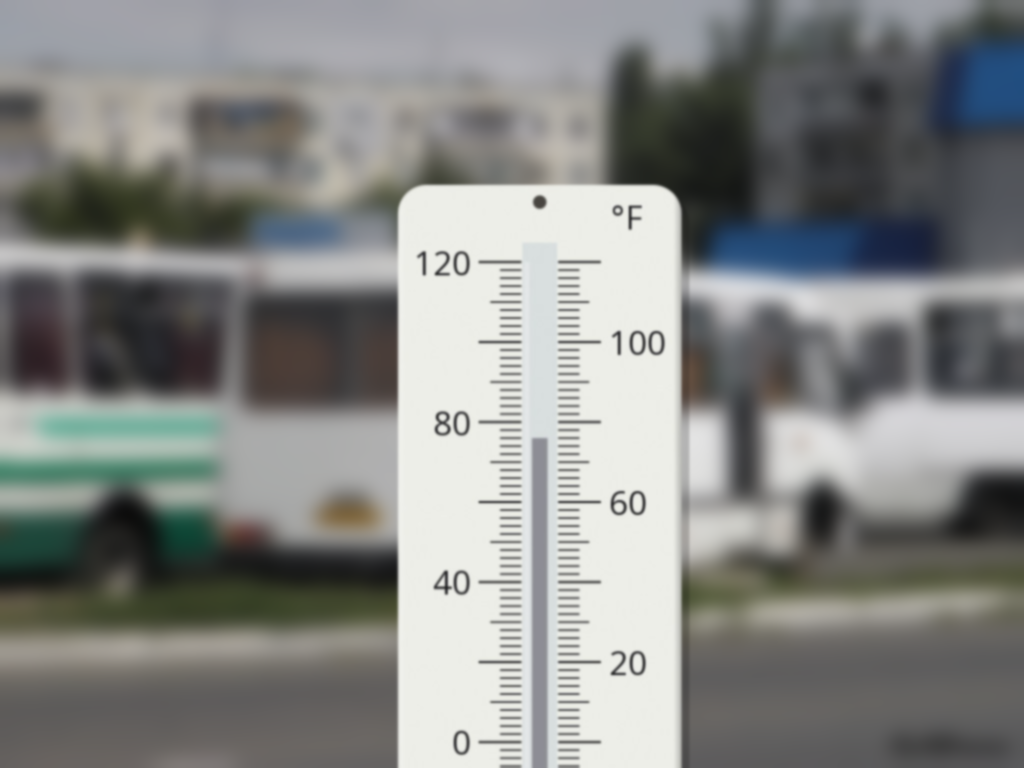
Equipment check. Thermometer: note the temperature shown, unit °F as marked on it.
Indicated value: 76 °F
